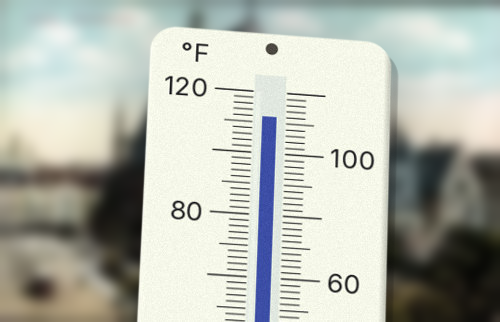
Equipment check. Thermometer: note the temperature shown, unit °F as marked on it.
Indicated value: 112 °F
